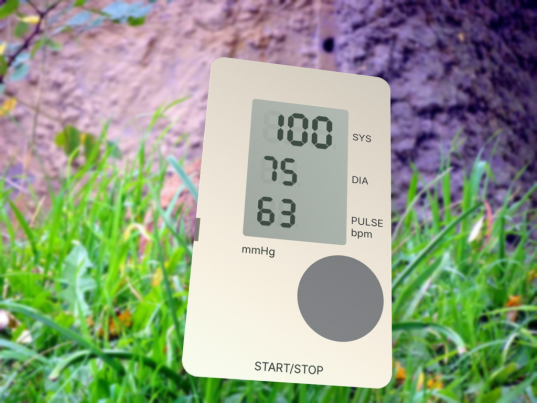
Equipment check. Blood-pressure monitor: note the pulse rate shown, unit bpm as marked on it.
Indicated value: 63 bpm
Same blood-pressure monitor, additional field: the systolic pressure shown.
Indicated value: 100 mmHg
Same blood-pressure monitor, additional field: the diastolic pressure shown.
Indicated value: 75 mmHg
